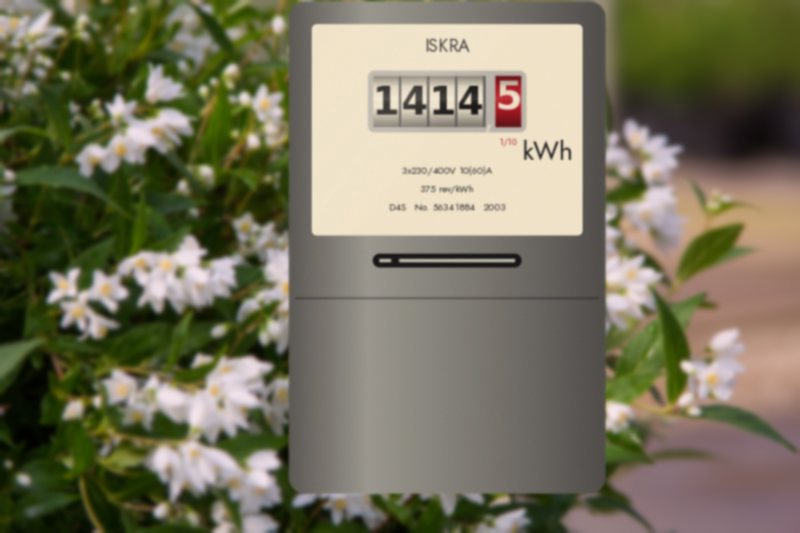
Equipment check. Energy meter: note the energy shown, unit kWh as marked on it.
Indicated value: 1414.5 kWh
